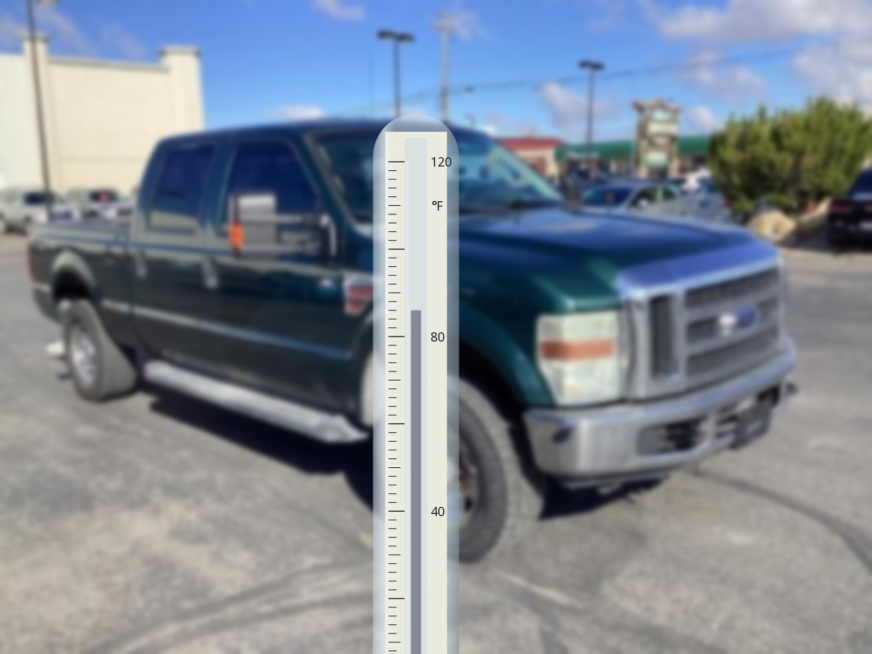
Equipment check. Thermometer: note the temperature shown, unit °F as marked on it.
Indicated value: 86 °F
